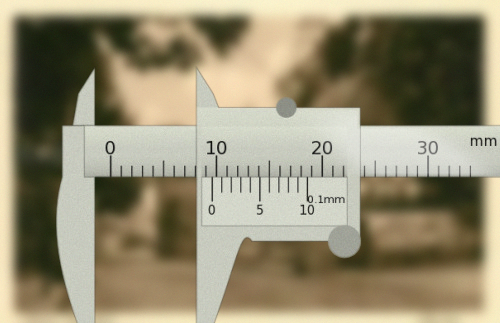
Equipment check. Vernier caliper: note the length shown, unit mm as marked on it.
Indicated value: 9.6 mm
